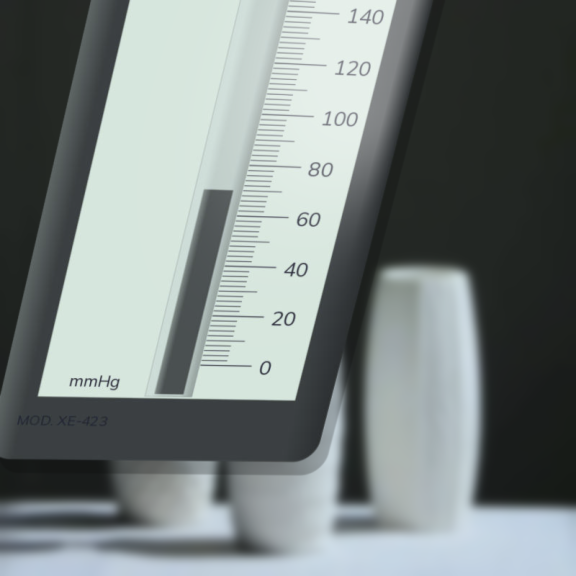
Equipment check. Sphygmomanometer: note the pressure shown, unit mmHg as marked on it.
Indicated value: 70 mmHg
